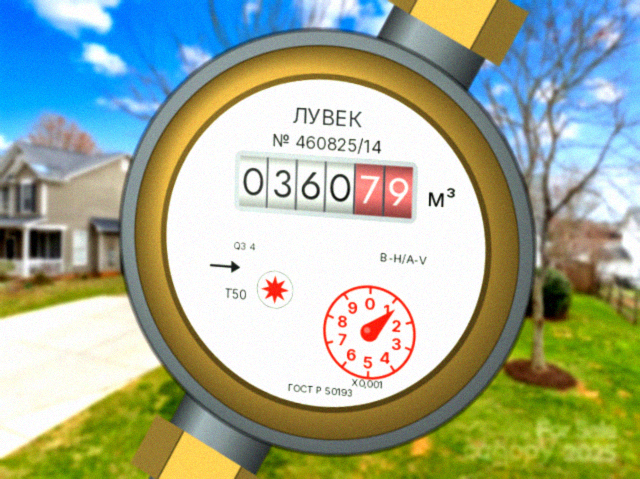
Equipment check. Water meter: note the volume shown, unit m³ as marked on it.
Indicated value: 360.791 m³
